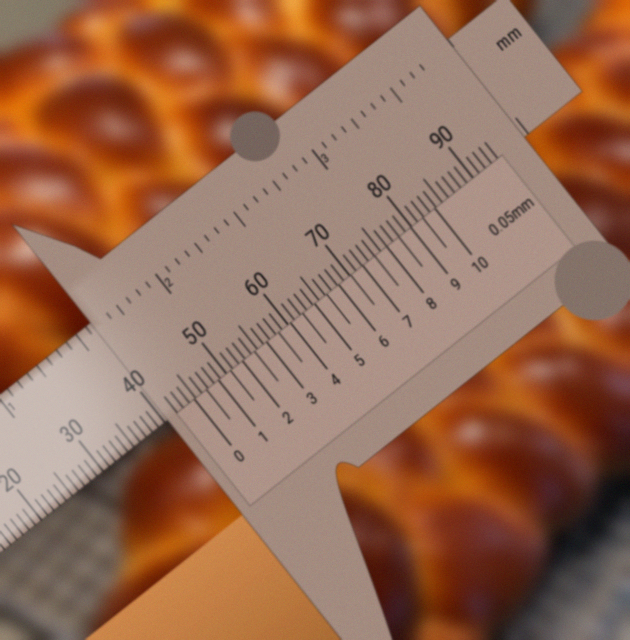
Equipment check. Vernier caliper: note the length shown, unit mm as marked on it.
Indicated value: 44.8 mm
